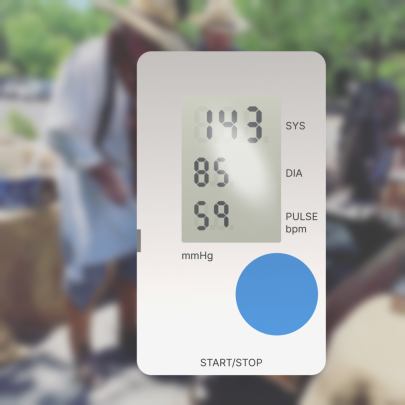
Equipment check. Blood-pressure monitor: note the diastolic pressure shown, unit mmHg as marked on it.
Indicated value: 85 mmHg
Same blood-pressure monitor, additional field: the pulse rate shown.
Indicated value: 59 bpm
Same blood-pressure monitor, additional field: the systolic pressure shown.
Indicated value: 143 mmHg
